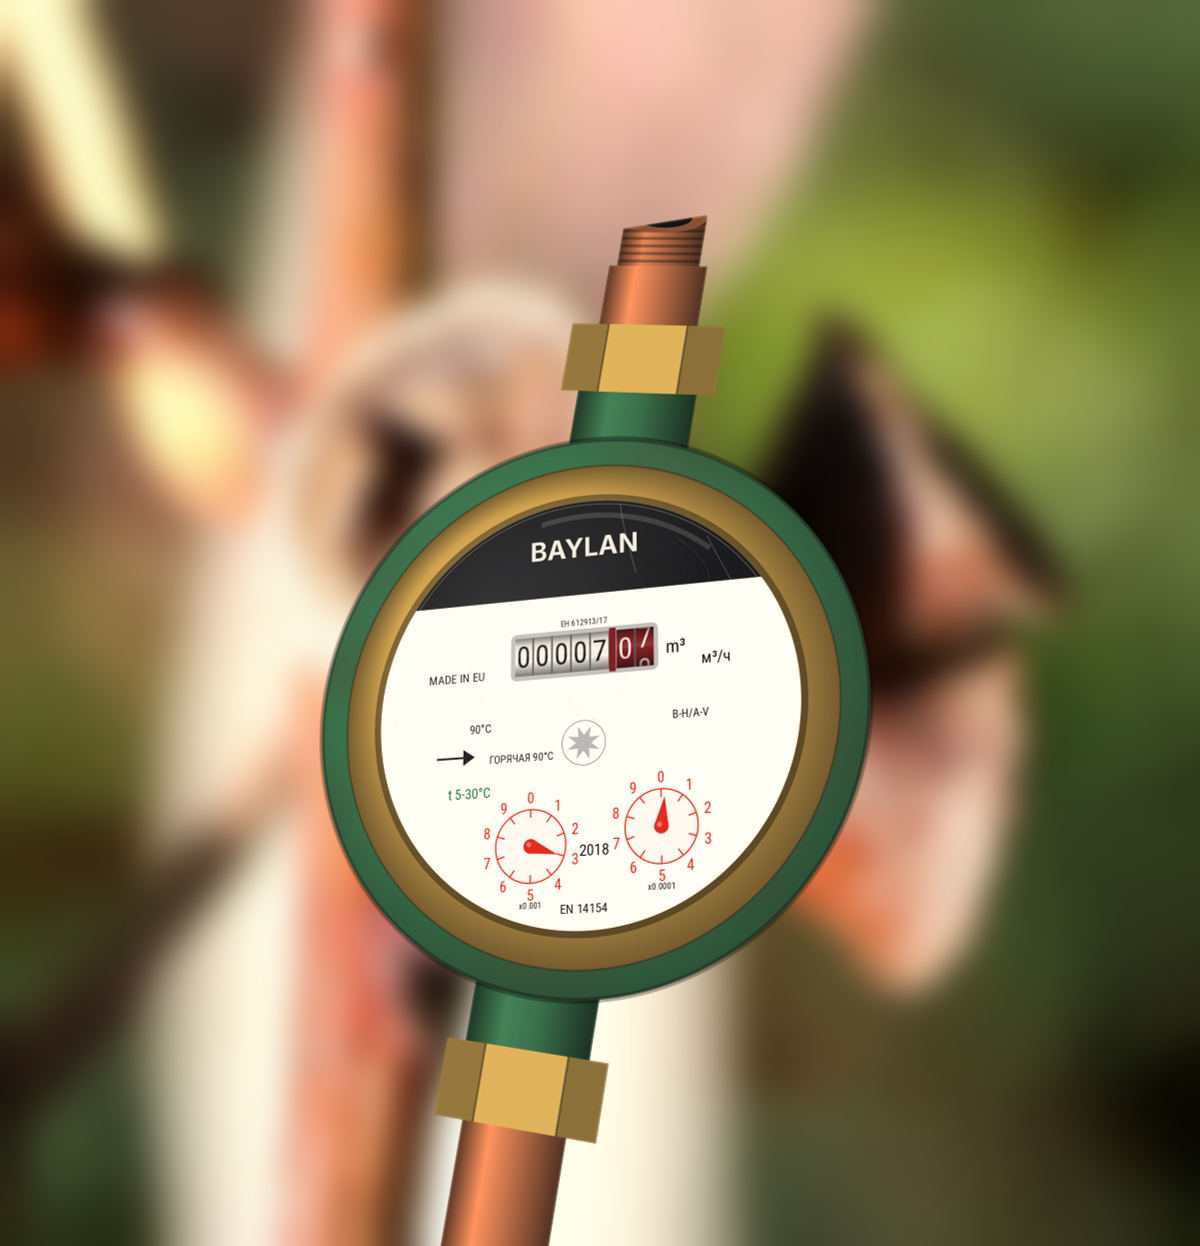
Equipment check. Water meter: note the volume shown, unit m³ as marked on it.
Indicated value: 7.0730 m³
